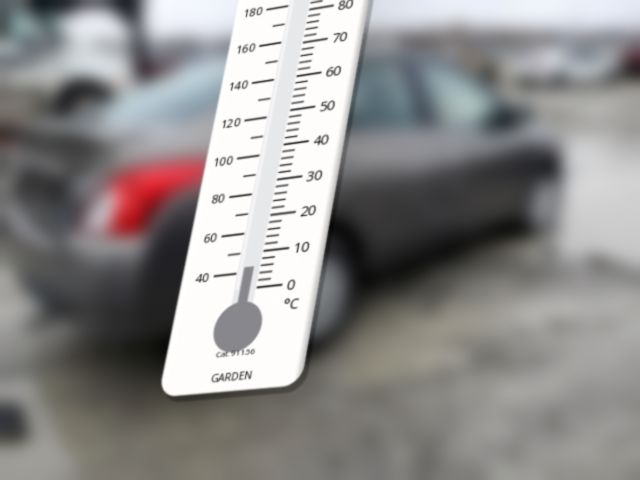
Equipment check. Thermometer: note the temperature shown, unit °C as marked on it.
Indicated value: 6 °C
